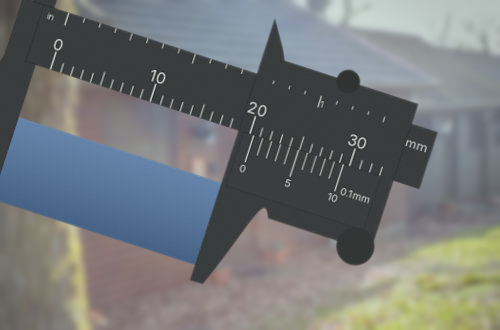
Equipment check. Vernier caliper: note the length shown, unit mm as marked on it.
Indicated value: 20.4 mm
